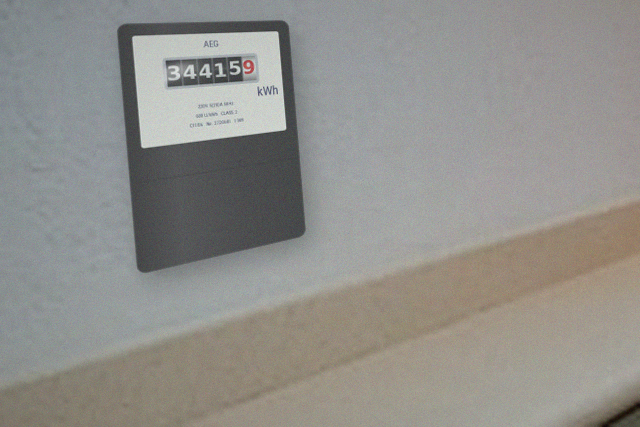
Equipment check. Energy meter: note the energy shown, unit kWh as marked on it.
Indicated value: 34415.9 kWh
